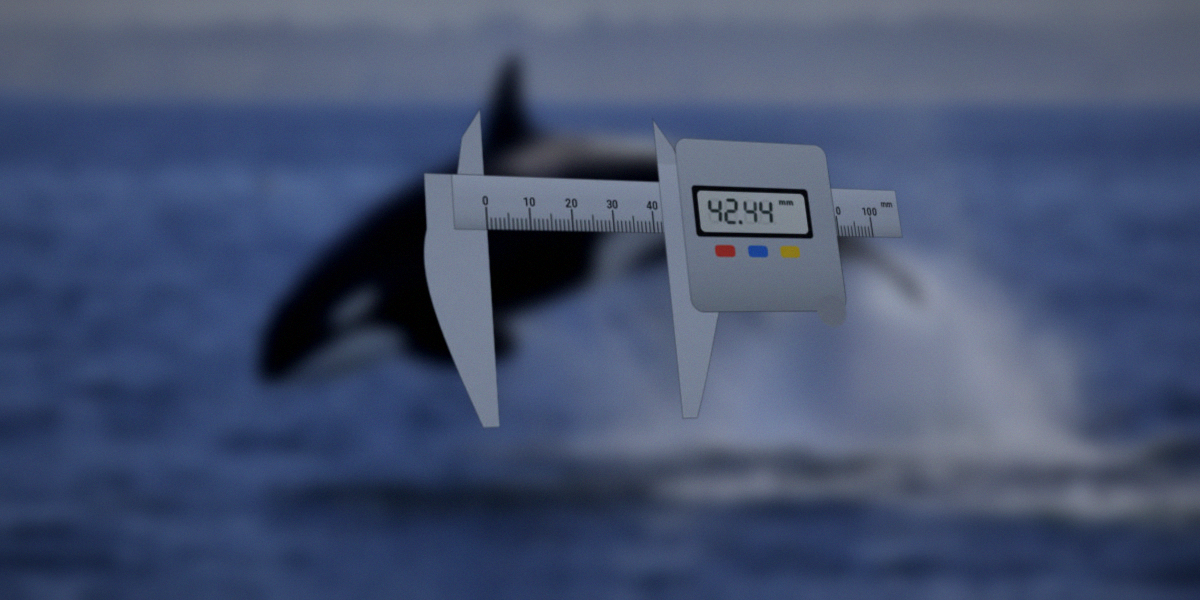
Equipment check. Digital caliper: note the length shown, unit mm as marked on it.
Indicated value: 42.44 mm
